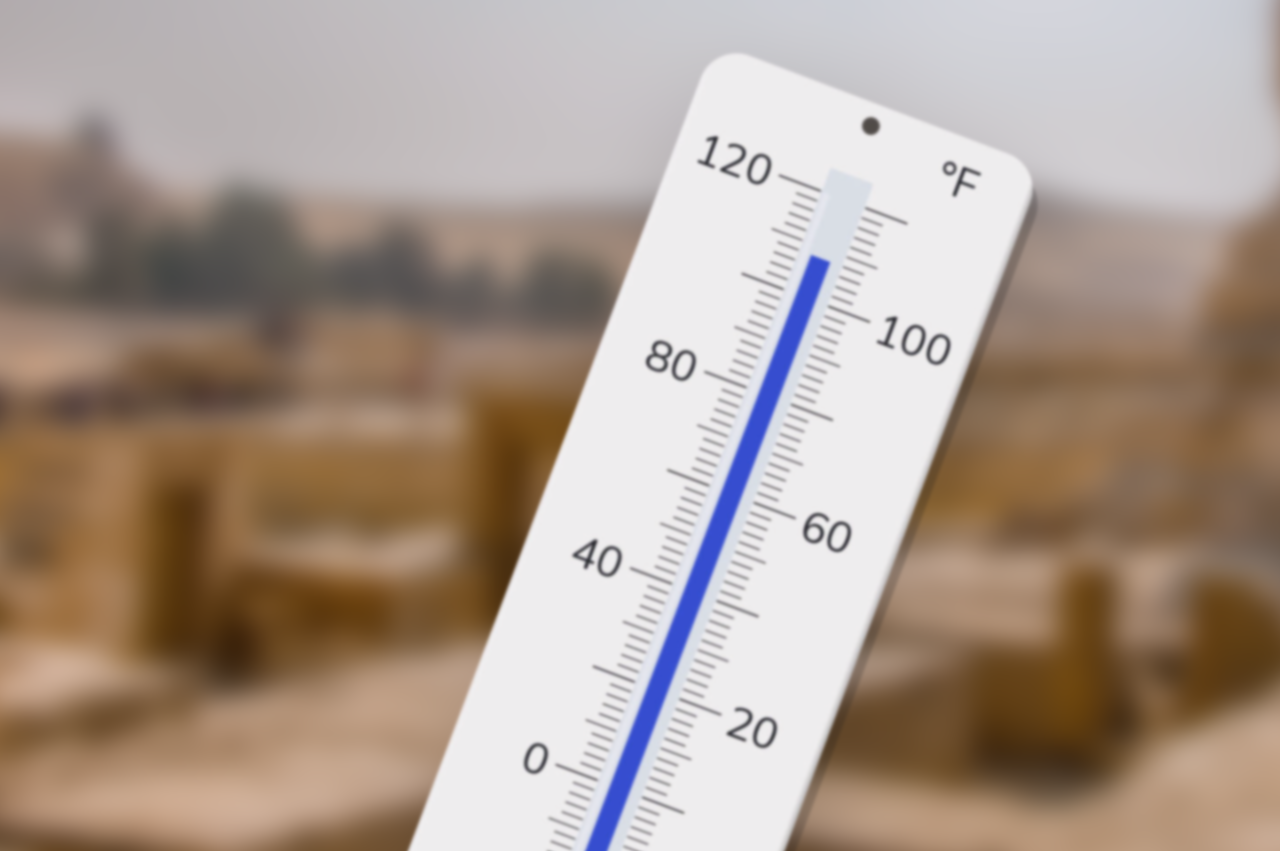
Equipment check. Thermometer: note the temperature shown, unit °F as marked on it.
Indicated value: 108 °F
